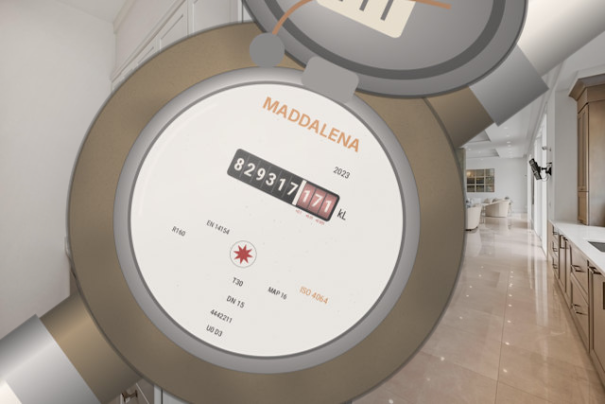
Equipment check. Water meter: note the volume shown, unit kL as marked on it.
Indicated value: 829317.171 kL
